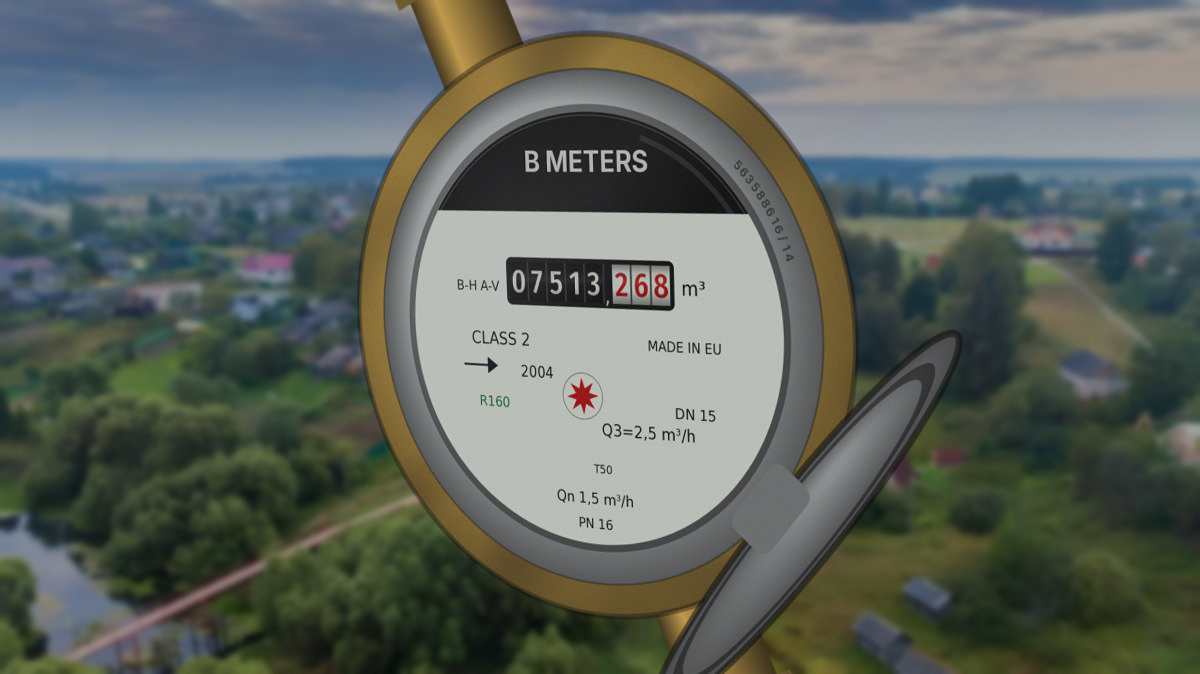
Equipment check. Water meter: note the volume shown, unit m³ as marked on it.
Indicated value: 7513.268 m³
